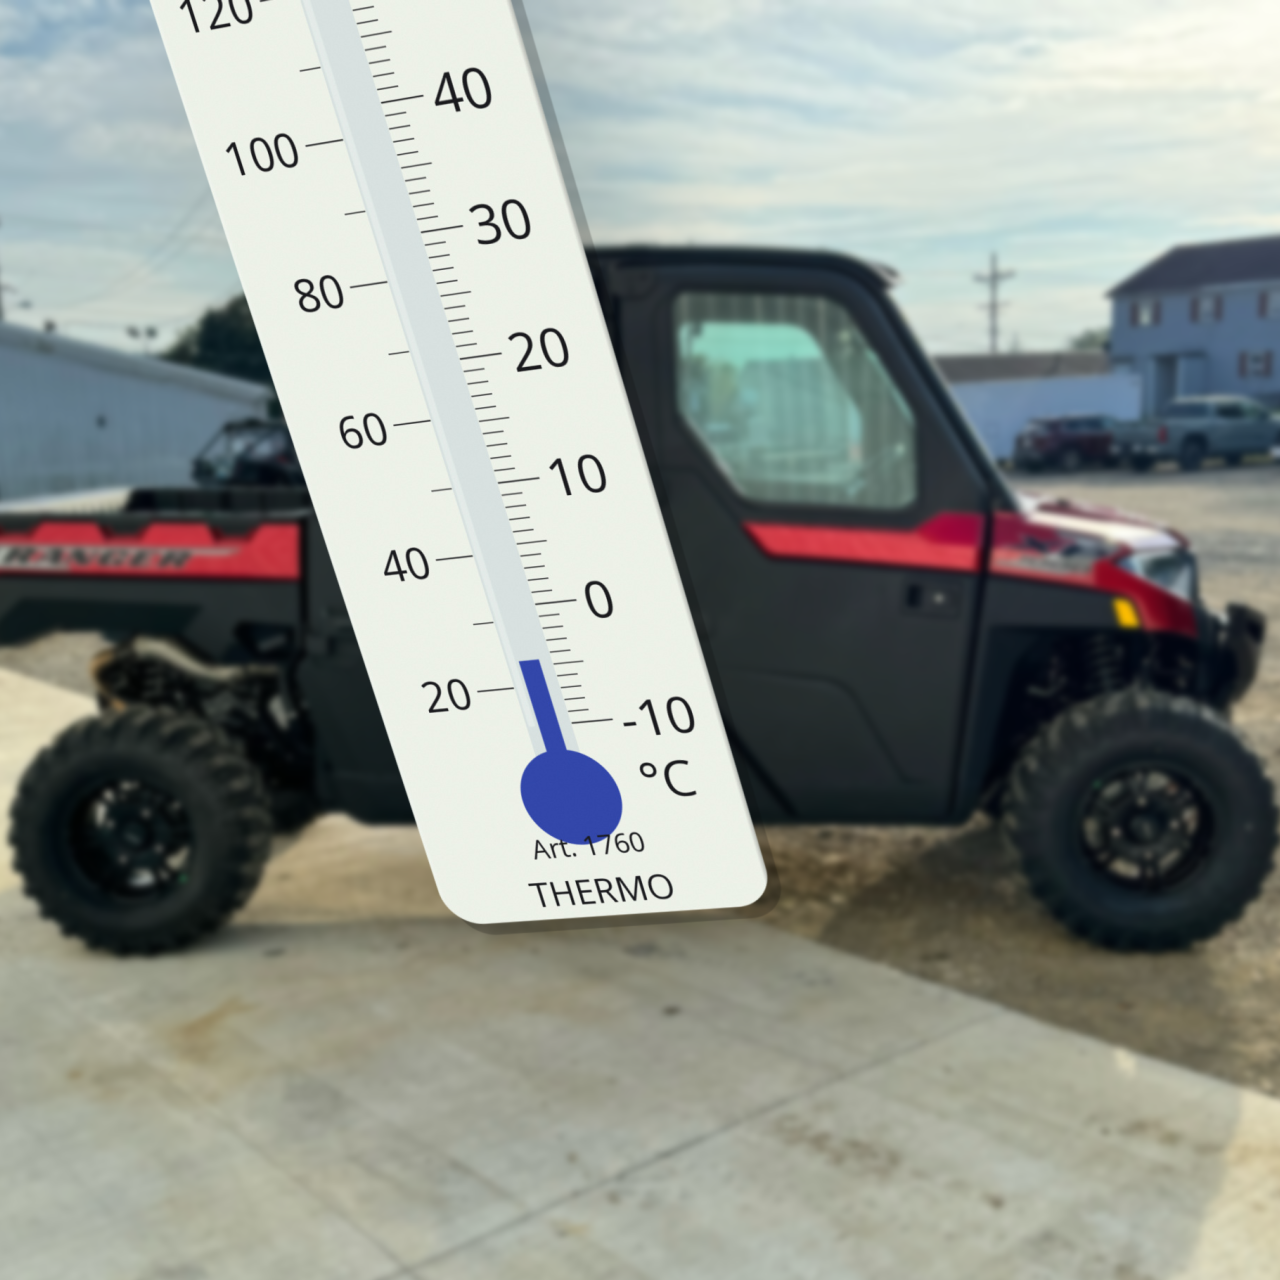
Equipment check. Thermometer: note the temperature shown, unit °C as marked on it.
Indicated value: -4.5 °C
